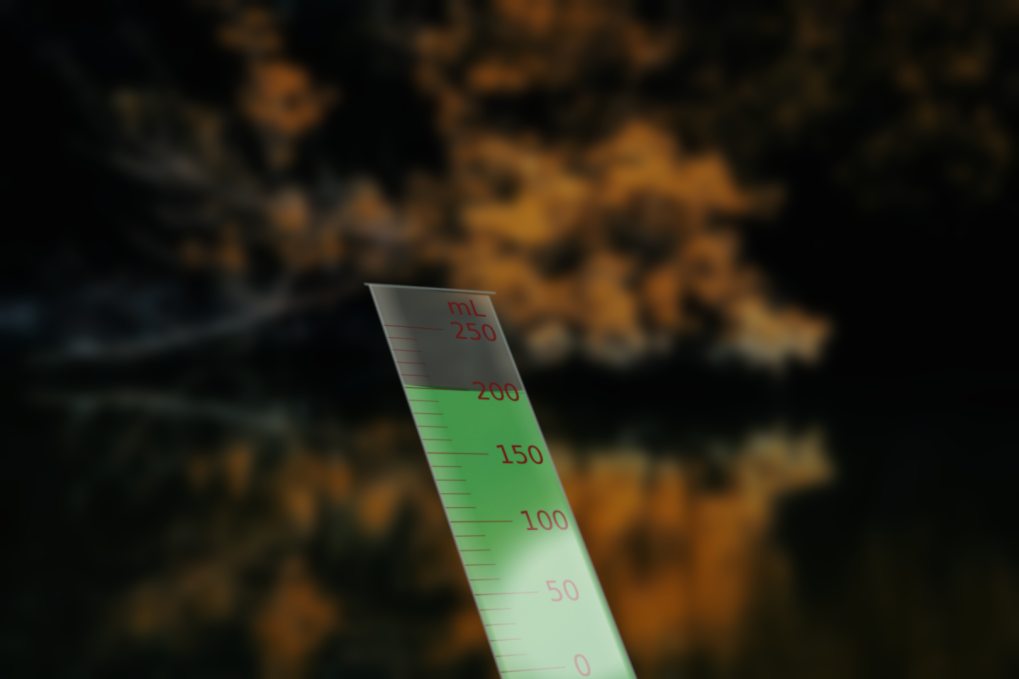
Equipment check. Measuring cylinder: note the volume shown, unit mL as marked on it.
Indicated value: 200 mL
